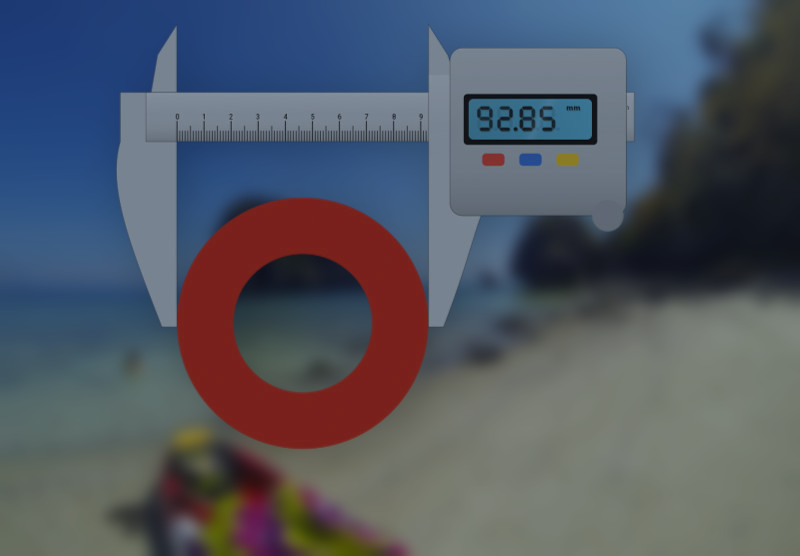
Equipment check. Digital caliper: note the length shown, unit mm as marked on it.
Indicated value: 92.85 mm
